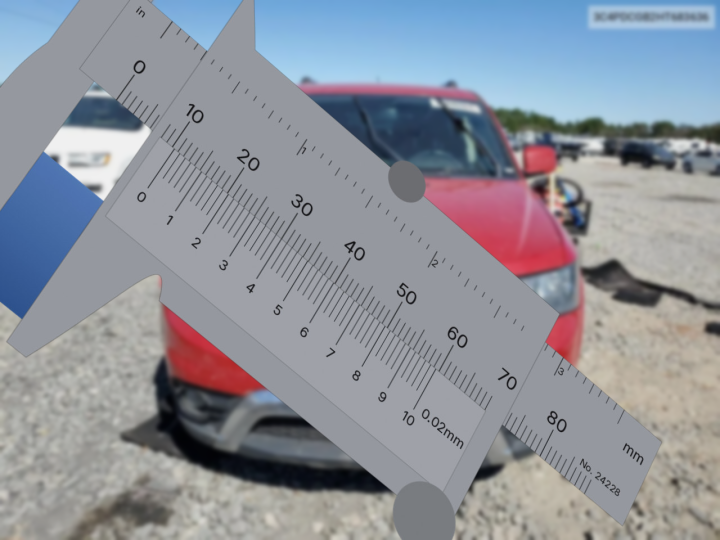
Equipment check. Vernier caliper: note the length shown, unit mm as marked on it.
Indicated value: 10.4 mm
